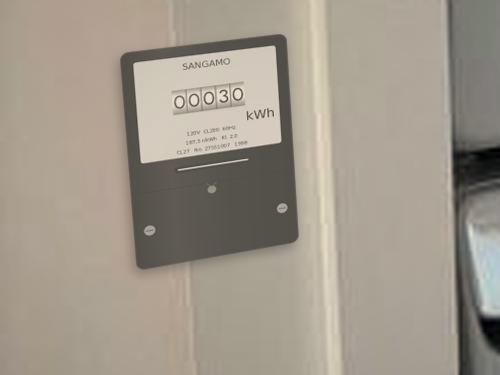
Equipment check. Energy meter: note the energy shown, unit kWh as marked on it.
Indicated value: 30 kWh
